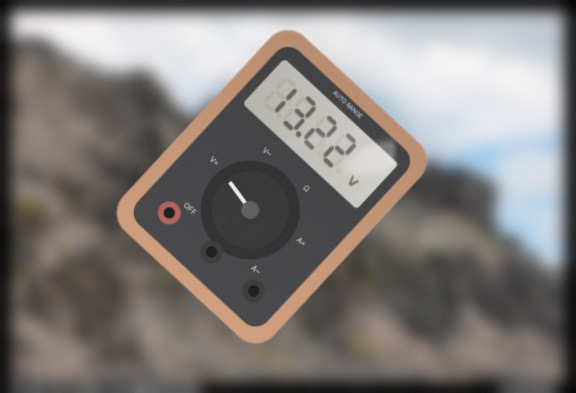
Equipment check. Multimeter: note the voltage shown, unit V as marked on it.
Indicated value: 13.22 V
